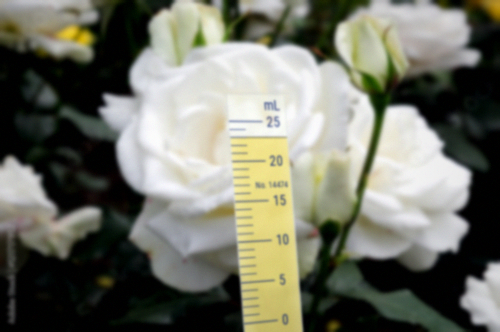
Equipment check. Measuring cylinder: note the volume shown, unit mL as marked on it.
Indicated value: 23 mL
